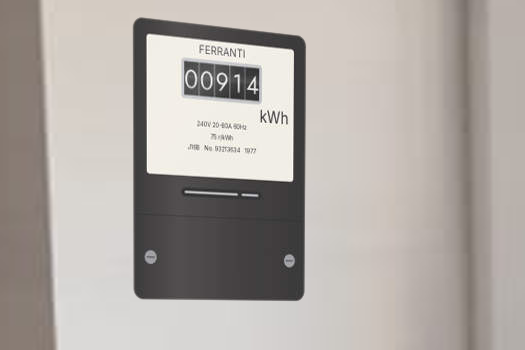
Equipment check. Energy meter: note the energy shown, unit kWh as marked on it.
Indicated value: 914 kWh
